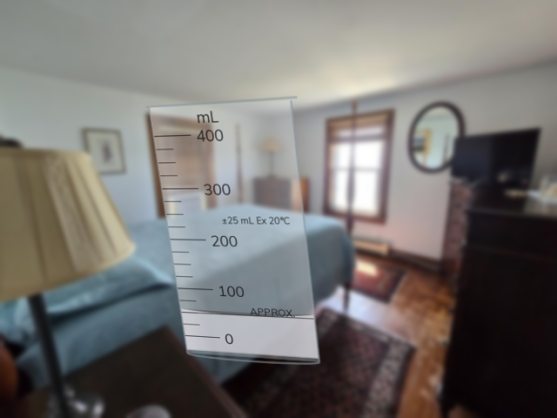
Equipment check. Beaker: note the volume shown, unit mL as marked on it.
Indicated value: 50 mL
